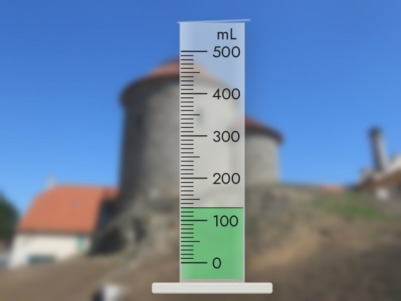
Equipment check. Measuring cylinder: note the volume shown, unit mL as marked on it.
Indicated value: 130 mL
